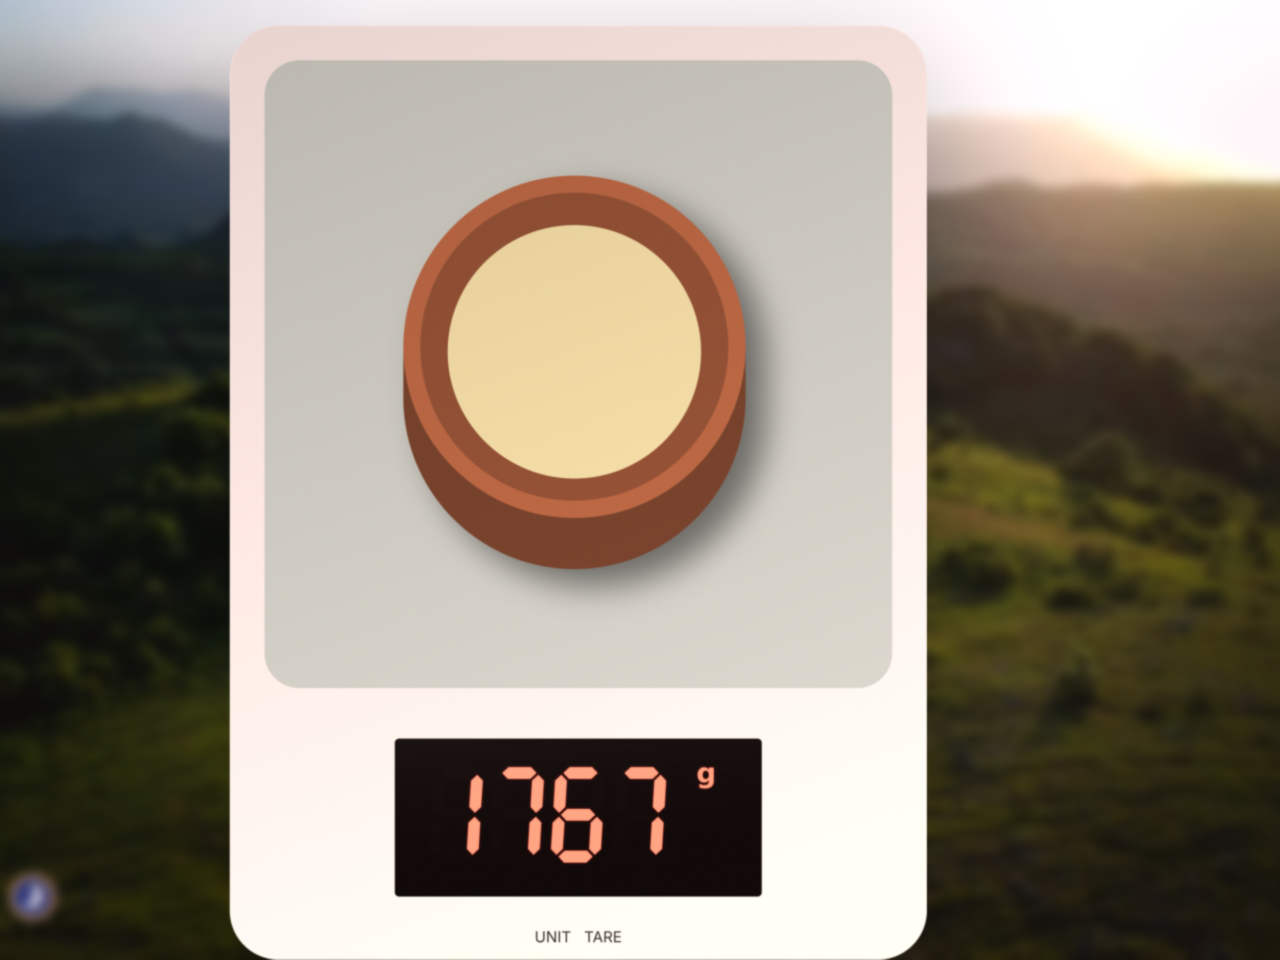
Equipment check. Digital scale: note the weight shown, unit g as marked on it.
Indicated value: 1767 g
